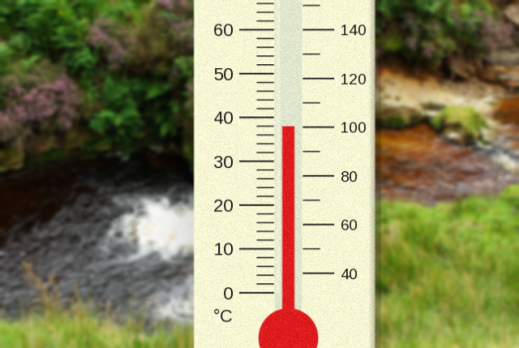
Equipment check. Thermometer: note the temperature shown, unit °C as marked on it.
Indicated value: 38 °C
